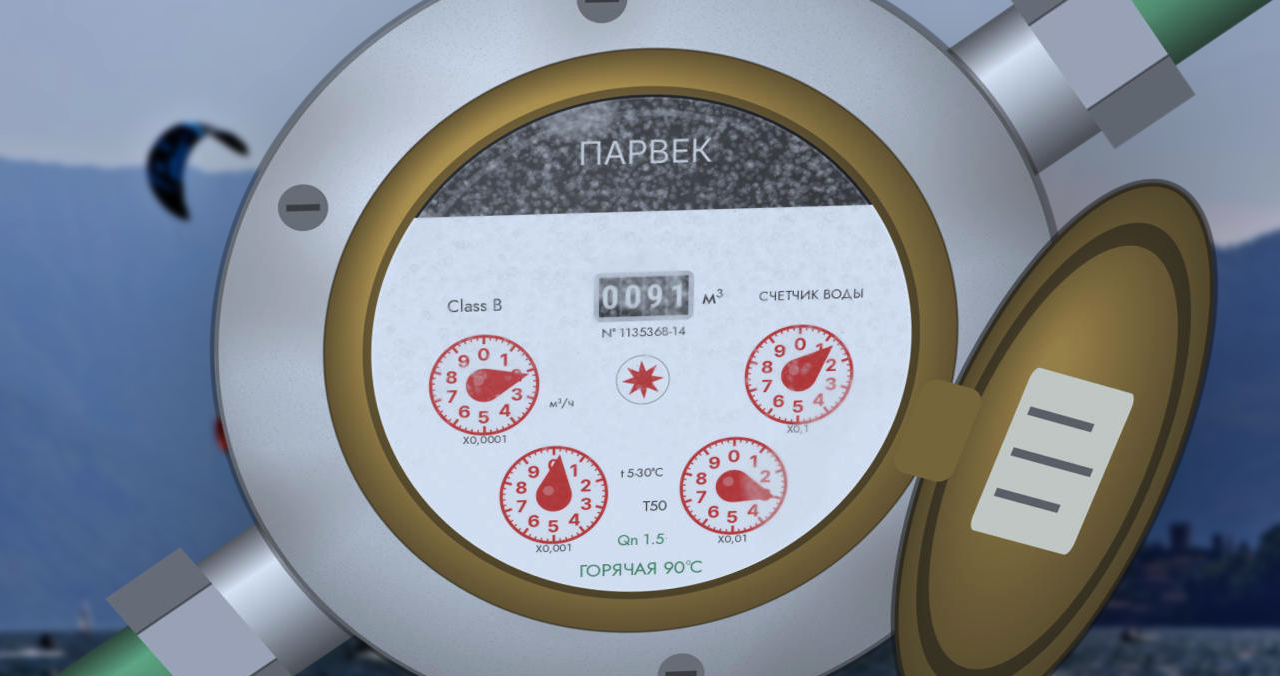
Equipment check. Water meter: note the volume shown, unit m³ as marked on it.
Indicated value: 91.1302 m³
